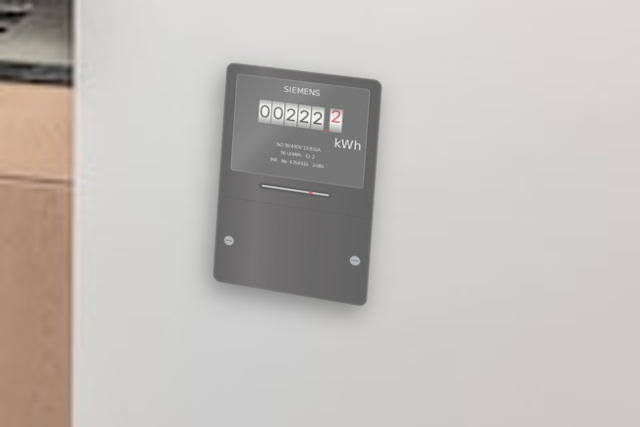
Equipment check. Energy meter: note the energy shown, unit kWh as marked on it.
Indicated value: 222.2 kWh
